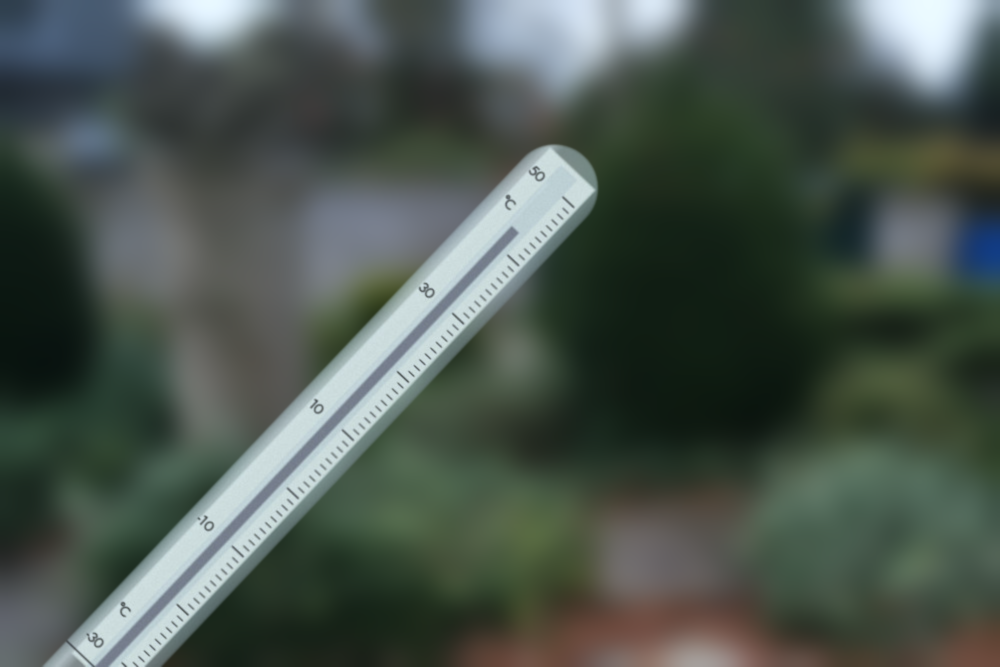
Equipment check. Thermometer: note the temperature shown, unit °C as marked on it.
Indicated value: 43 °C
